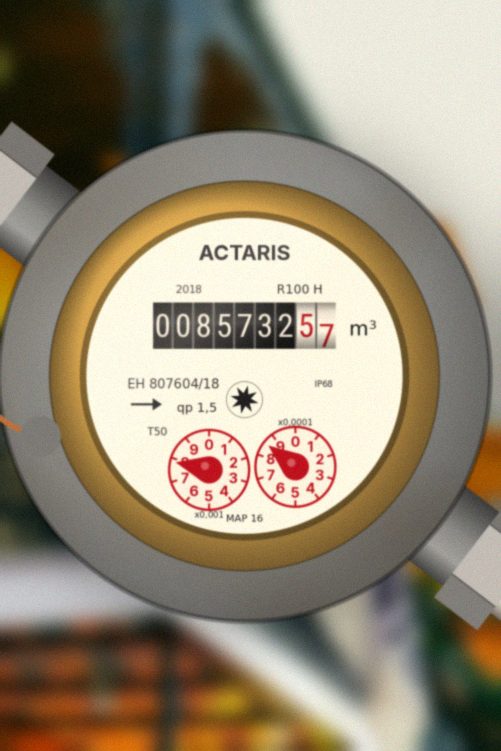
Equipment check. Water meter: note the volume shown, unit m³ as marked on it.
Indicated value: 85732.5678 m³
